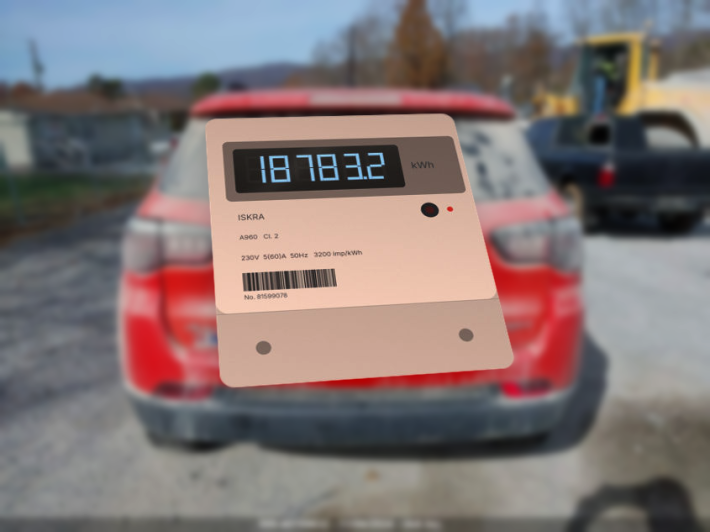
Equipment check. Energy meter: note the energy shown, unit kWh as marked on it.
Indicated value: 18783.2 kWh
